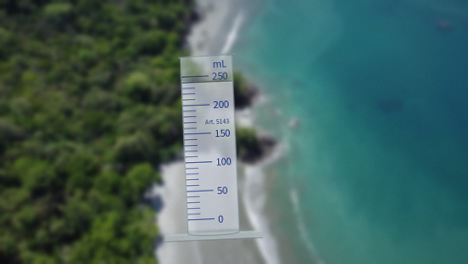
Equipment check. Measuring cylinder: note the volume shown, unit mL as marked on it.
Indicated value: 240 mL
